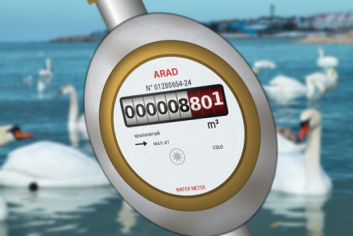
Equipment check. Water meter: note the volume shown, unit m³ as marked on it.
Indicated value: 8.801 m³
